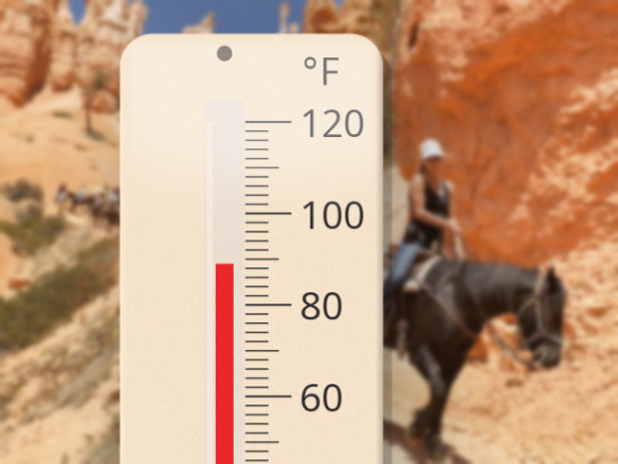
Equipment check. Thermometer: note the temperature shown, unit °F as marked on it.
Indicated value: 89 °F
